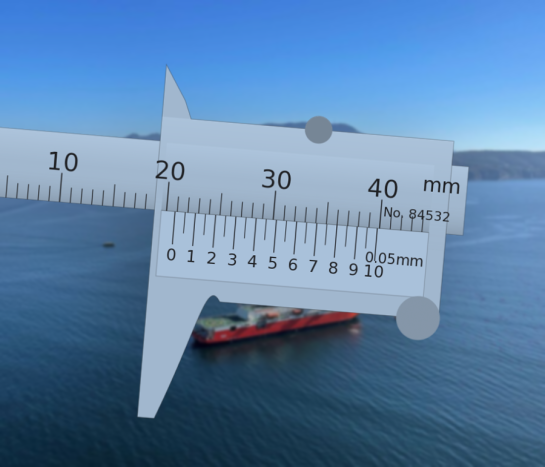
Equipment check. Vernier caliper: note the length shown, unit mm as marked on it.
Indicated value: 20.8 mm
